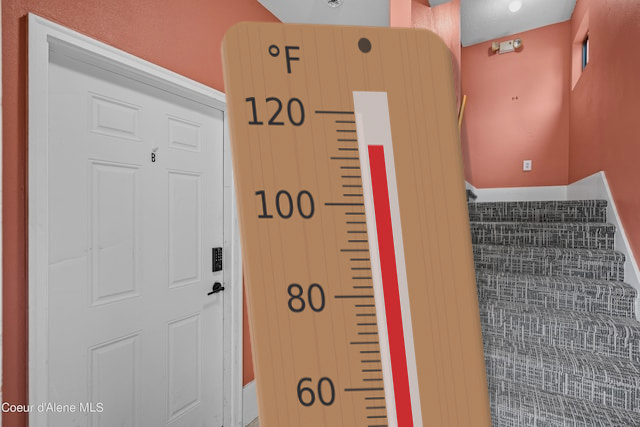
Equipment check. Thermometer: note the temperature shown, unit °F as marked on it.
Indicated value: 113 °F
